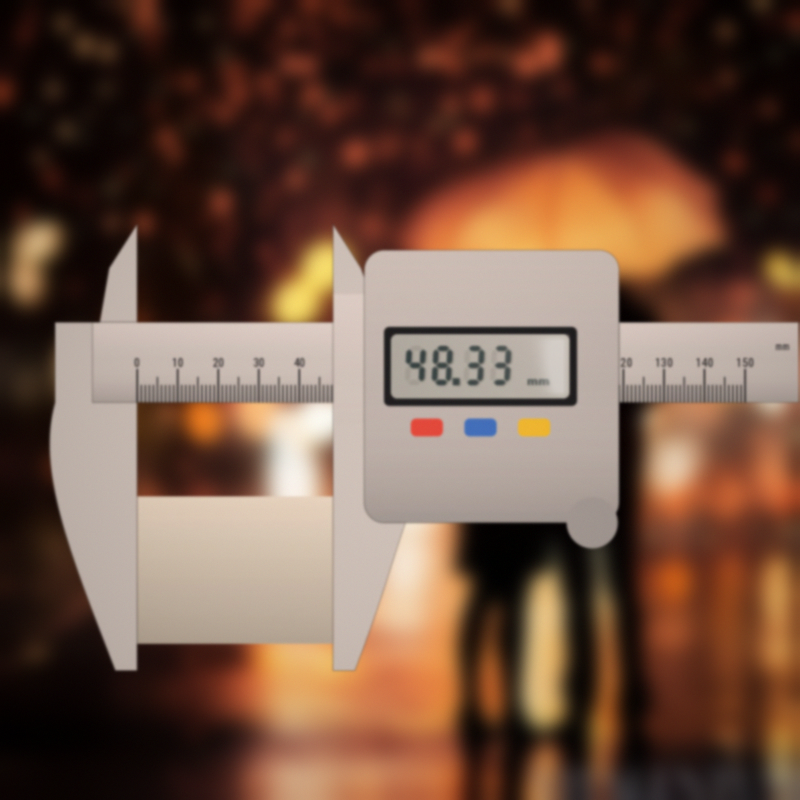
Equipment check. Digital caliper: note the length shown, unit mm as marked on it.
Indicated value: 48.33 mm
